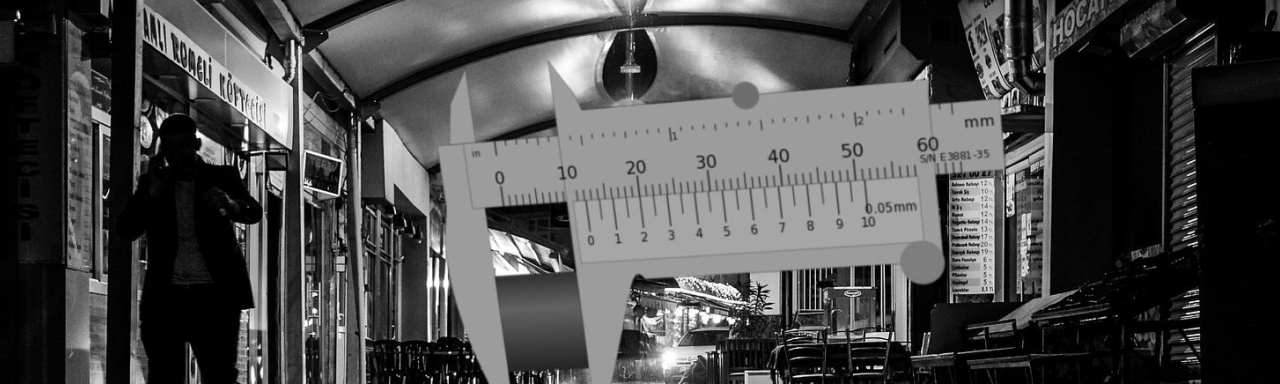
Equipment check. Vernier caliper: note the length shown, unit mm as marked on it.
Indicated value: 12.2 mm
